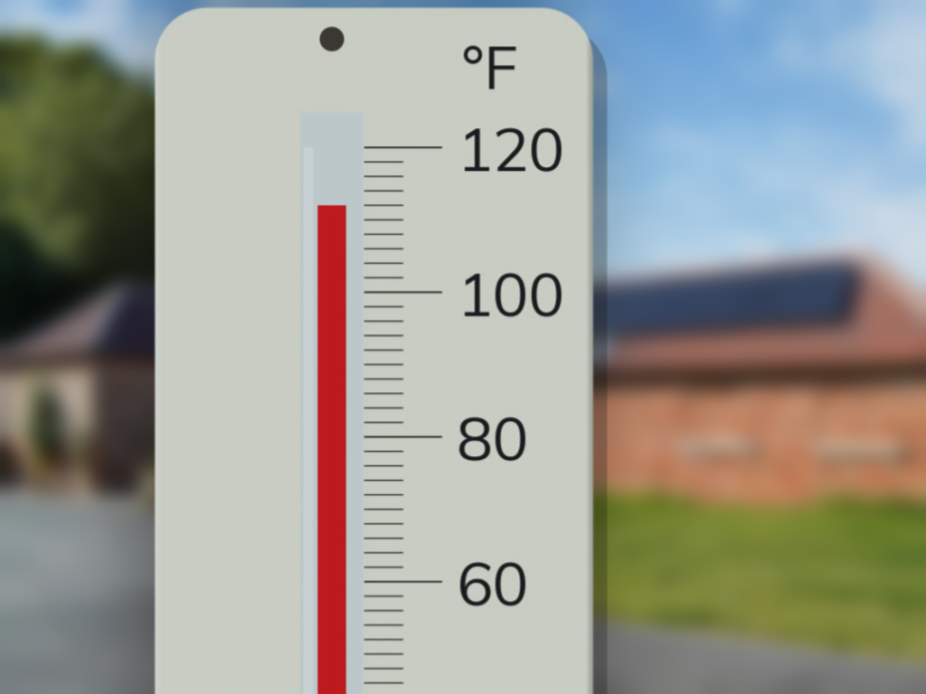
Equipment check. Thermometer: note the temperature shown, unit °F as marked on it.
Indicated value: 112 °F
